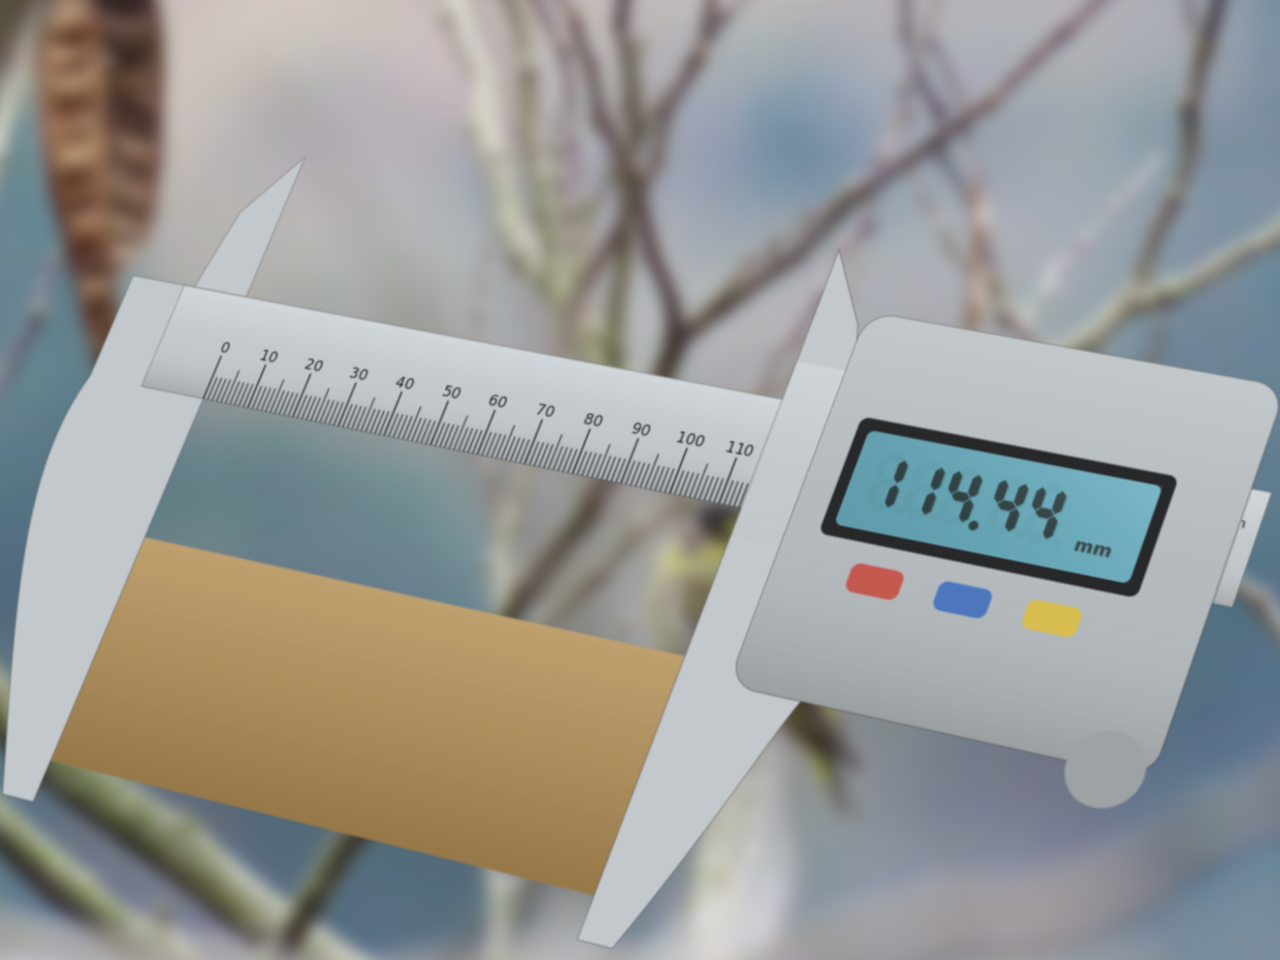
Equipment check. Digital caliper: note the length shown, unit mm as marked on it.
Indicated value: 114.44 mm
